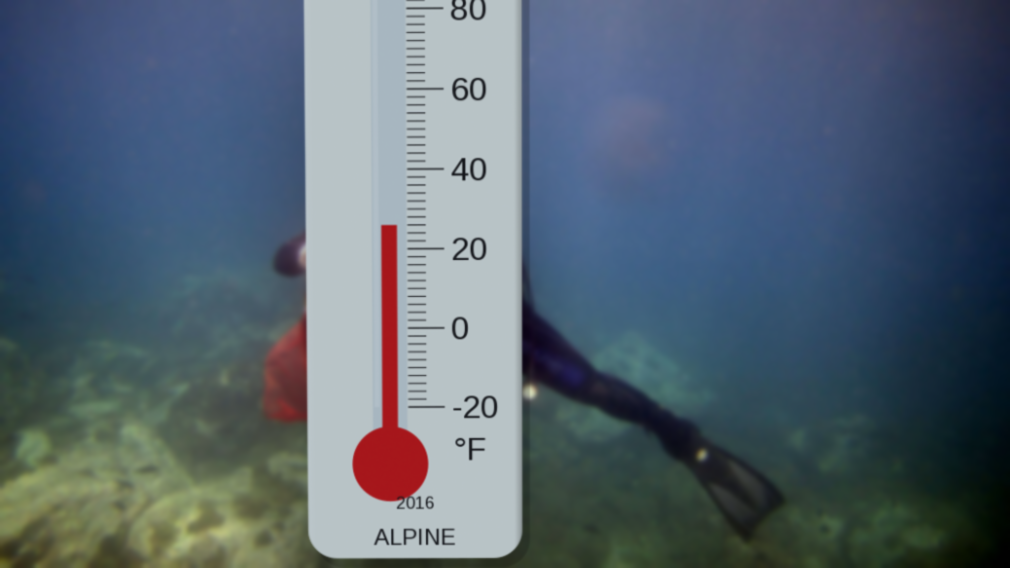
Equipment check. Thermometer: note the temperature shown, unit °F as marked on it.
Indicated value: 26 °F
